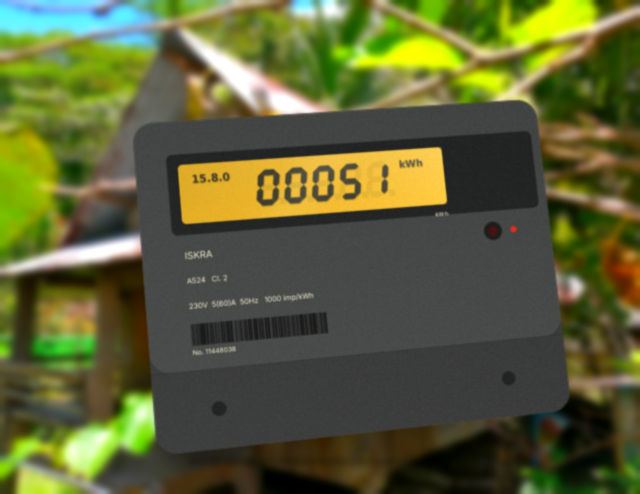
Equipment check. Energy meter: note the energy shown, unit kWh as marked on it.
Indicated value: 51 kWh
